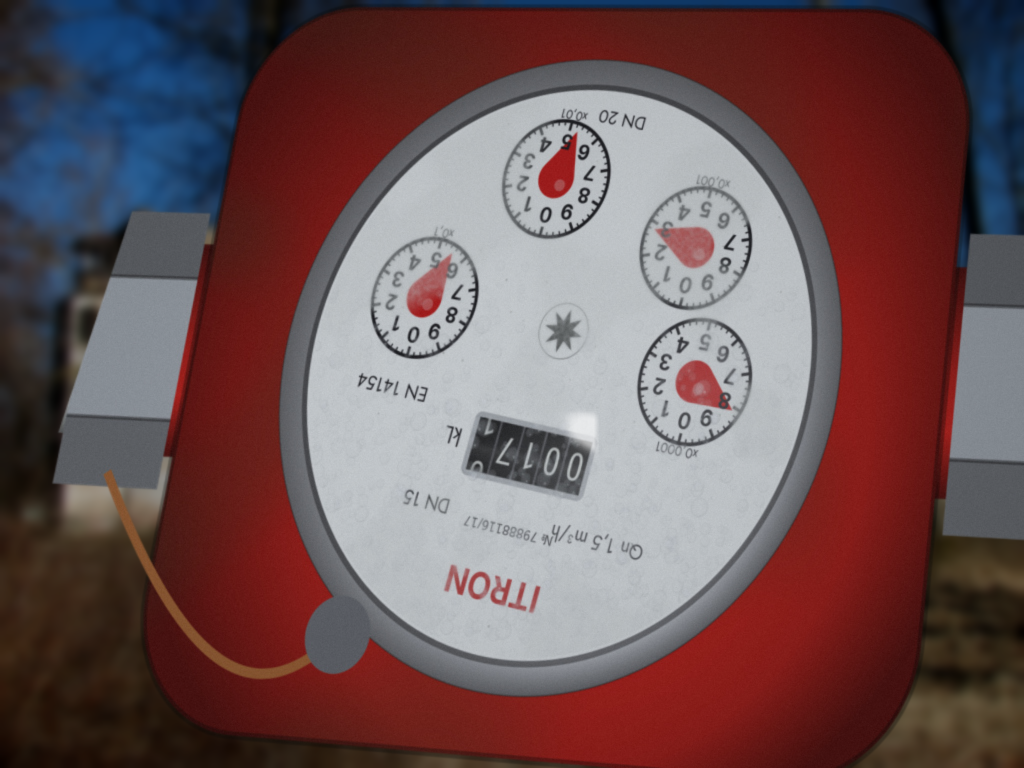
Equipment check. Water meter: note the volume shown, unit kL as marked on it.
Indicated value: 170.5528 kL
